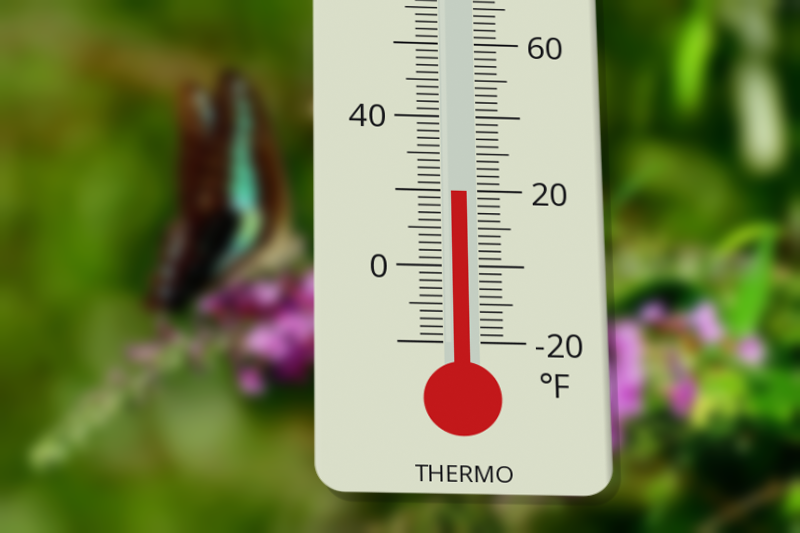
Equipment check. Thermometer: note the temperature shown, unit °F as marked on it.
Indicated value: 20 °F
